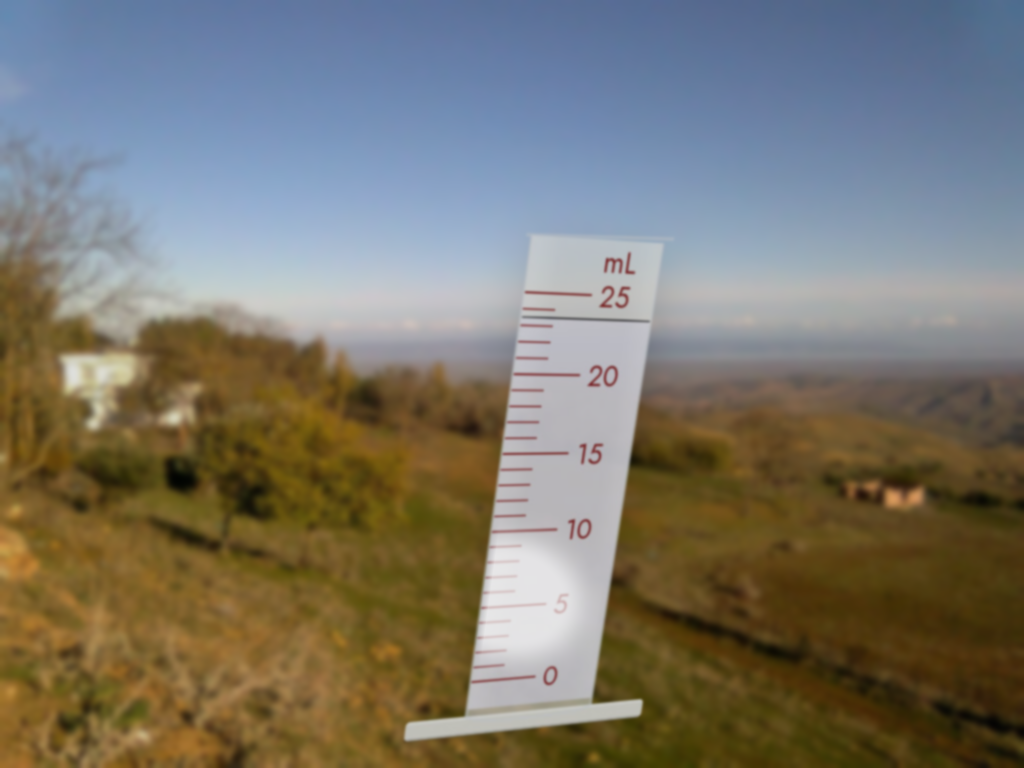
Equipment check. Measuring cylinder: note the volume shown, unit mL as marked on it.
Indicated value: 23.5 mL
